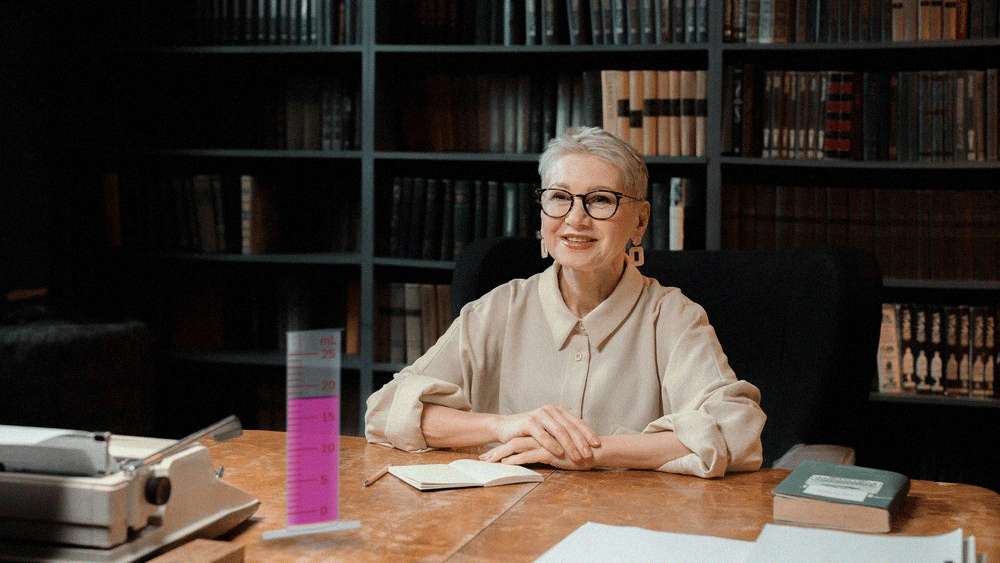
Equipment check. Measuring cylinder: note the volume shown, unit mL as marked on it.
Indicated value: 18 mL
